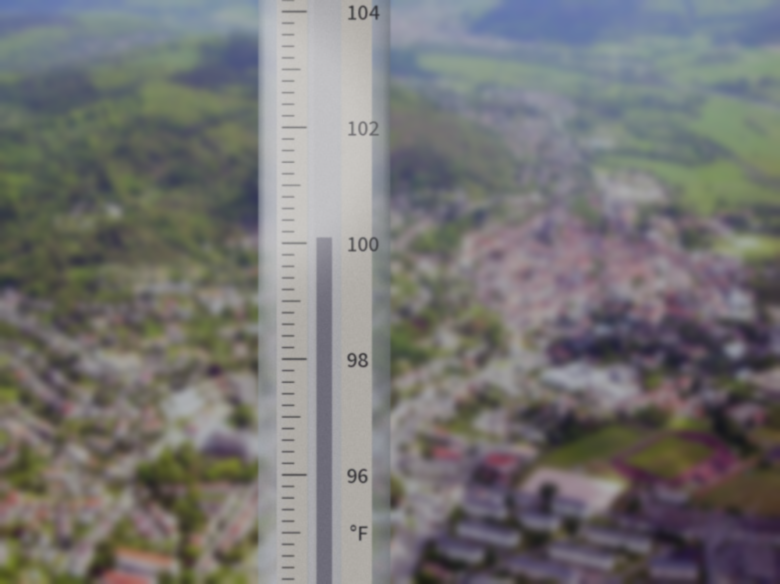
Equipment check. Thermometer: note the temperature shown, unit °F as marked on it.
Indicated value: 100.1 °F
